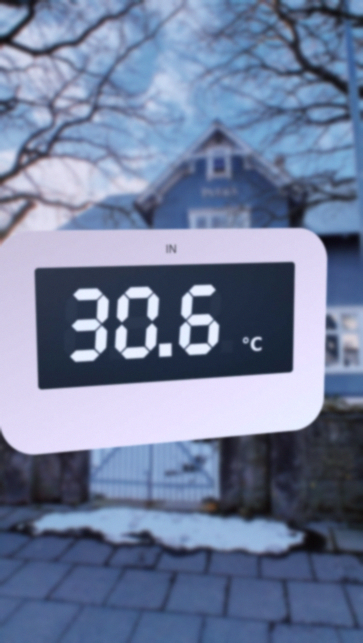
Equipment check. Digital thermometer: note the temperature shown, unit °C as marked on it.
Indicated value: 30.6 °C
